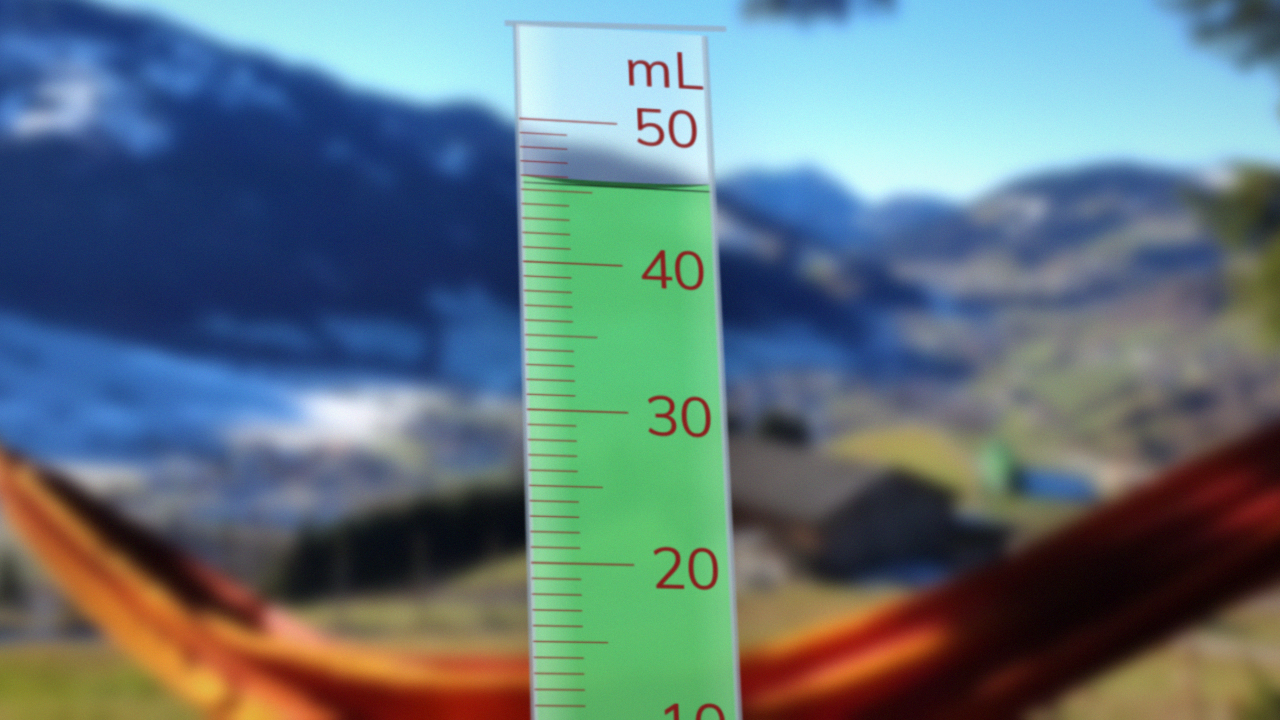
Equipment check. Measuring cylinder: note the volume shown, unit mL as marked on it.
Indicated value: 45.5 mL
